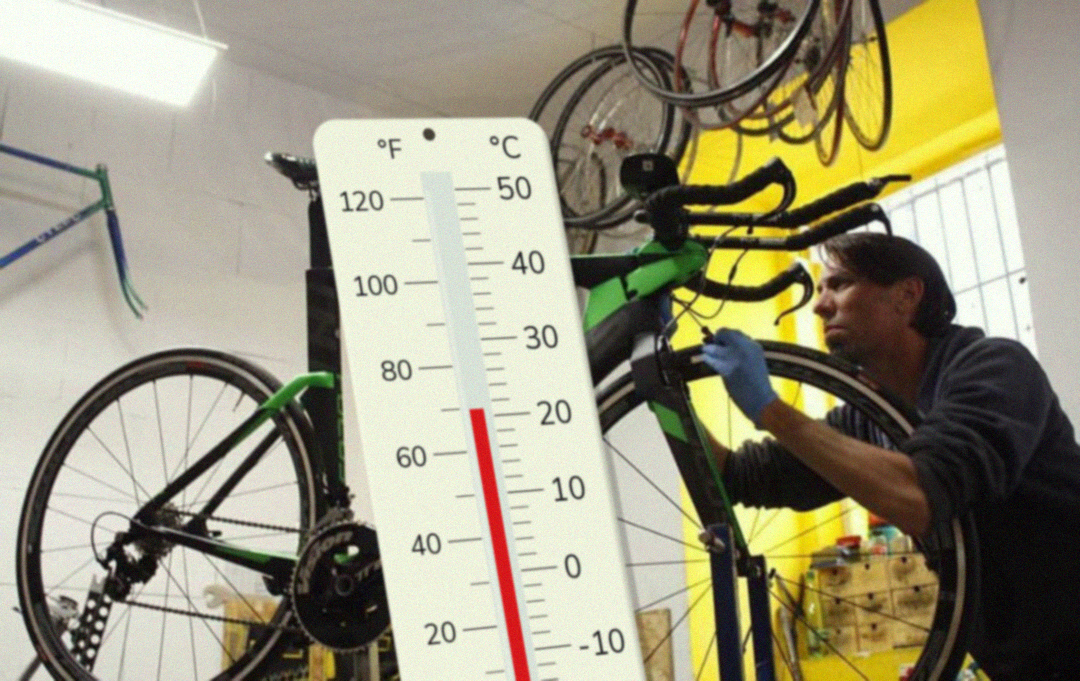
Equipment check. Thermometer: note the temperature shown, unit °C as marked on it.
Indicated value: 21 °C
